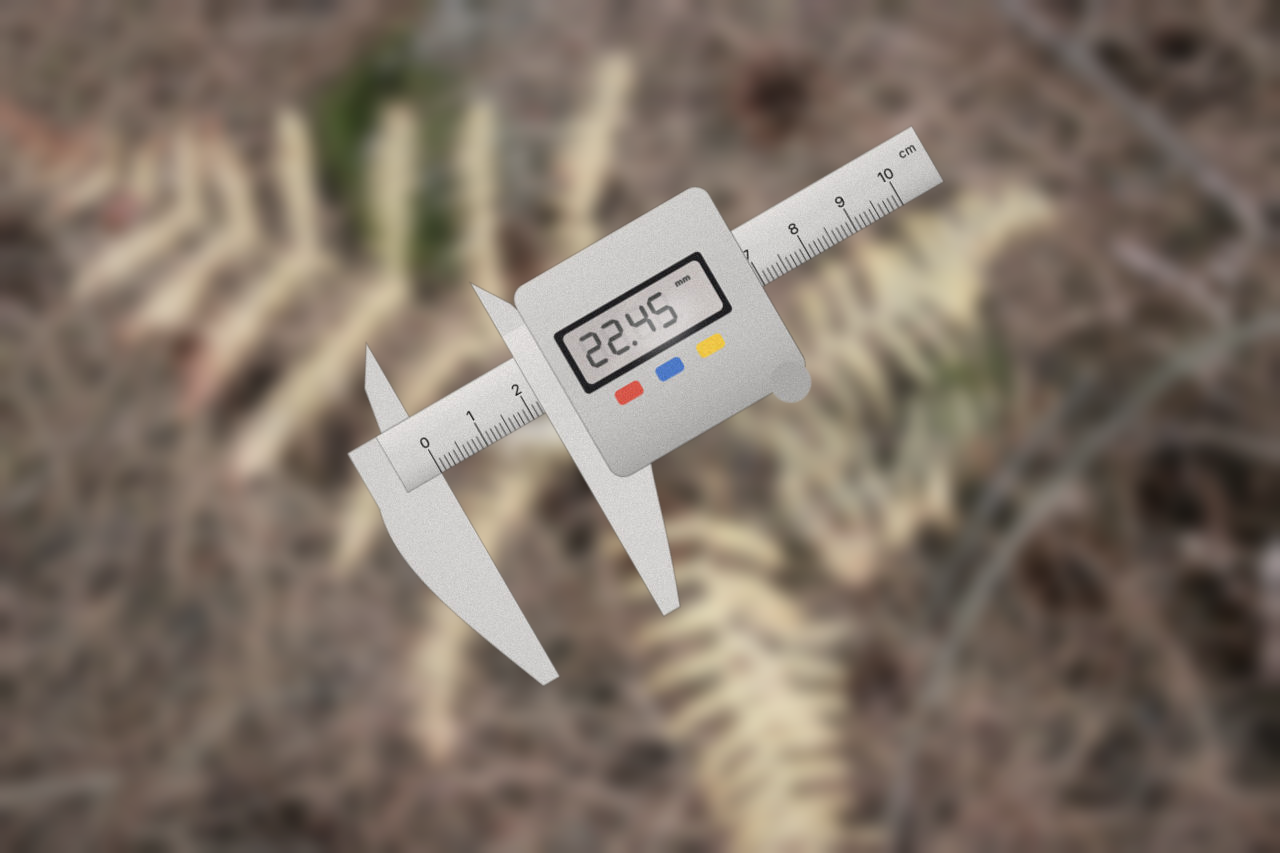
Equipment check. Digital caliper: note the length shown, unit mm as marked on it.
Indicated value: 22.45 mm
